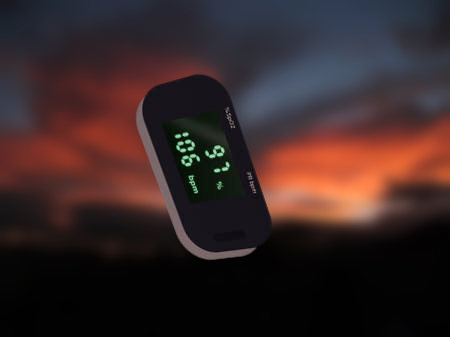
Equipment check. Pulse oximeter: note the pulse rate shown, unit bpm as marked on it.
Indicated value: 106 bpm
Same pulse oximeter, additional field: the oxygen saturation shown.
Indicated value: 97 %
